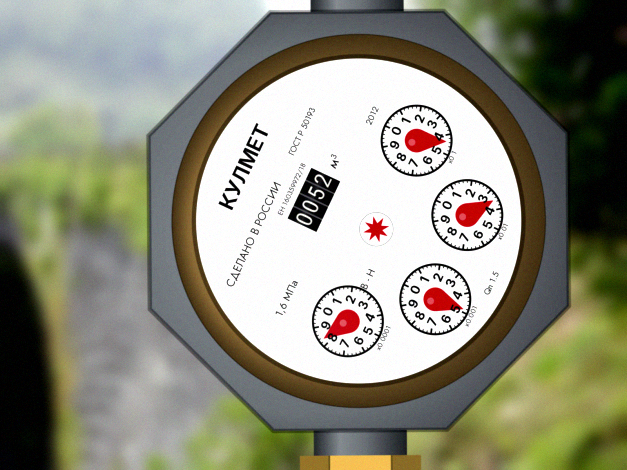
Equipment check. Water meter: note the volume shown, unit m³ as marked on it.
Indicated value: 52.4348 m³
